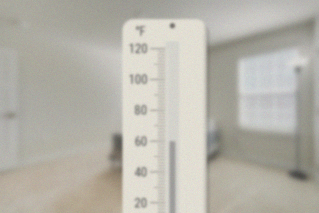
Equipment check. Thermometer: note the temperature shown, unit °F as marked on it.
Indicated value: 60 °F
